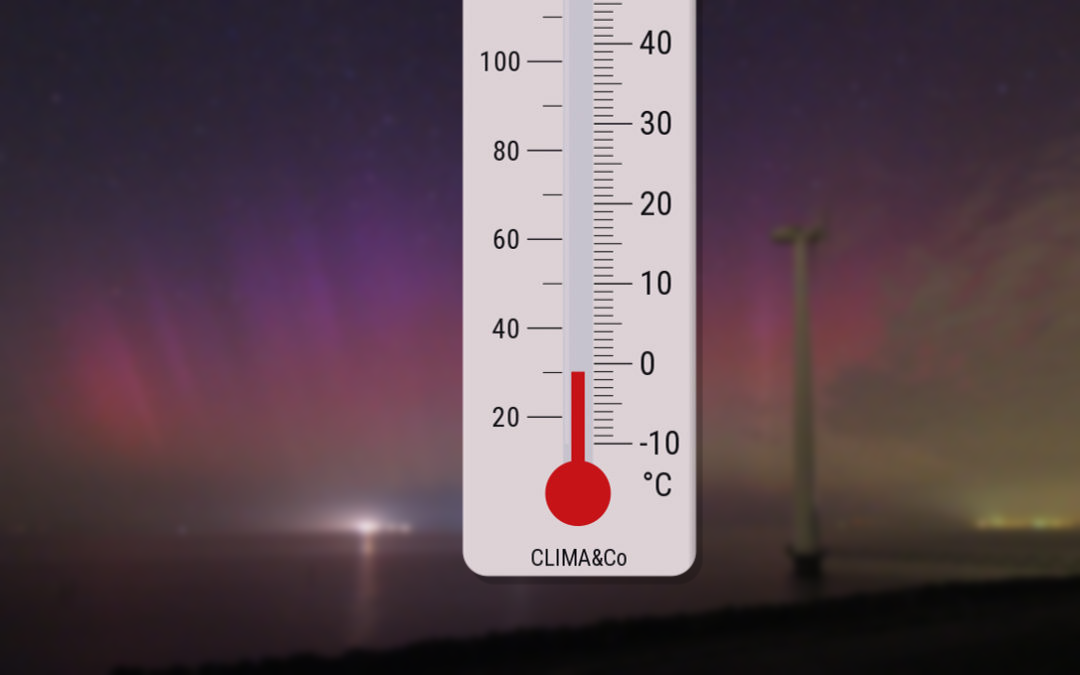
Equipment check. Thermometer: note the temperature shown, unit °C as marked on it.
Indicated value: -1 °C
